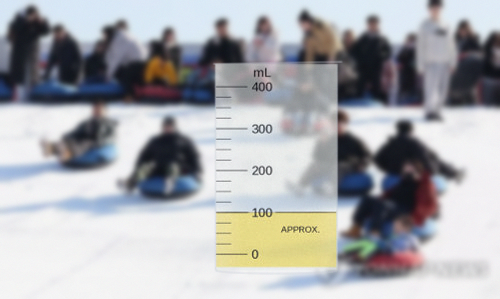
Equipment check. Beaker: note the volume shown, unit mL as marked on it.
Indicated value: 100 mL
